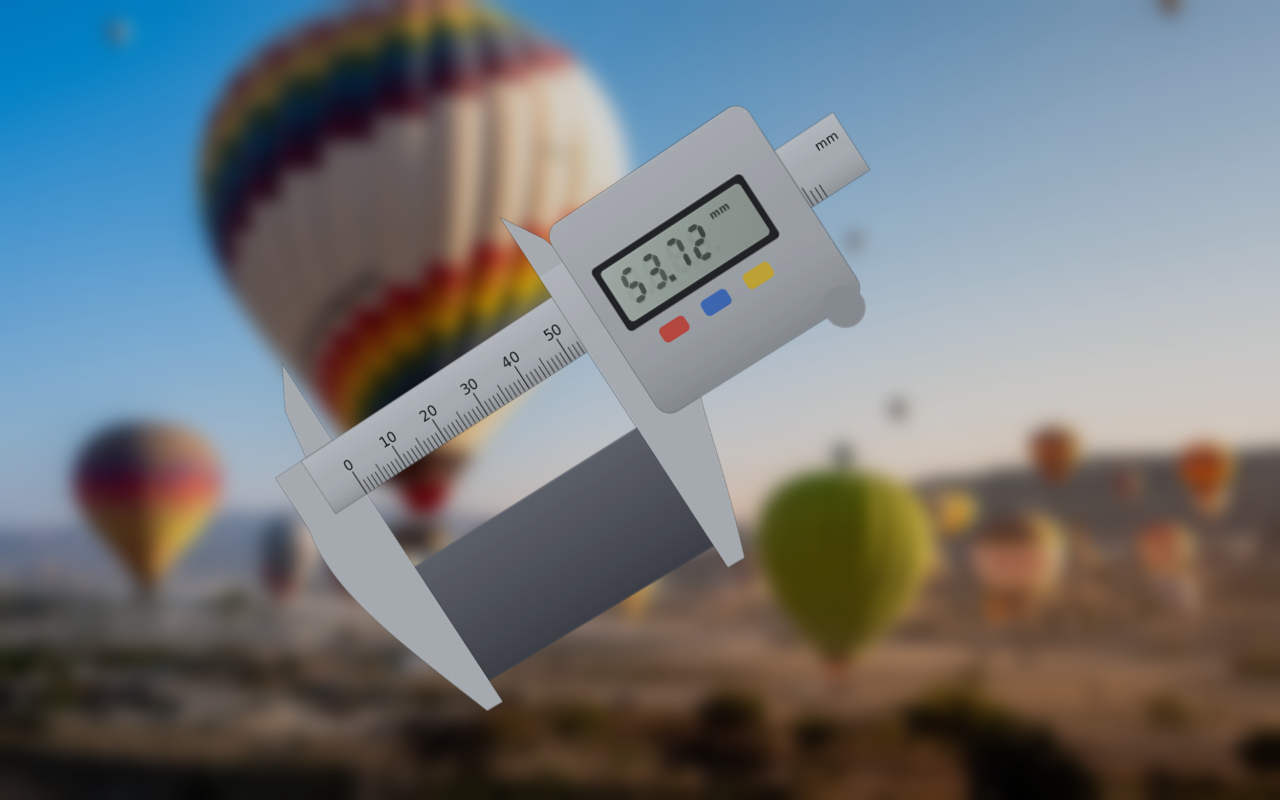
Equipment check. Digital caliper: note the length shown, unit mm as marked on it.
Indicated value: 53.72 mm
